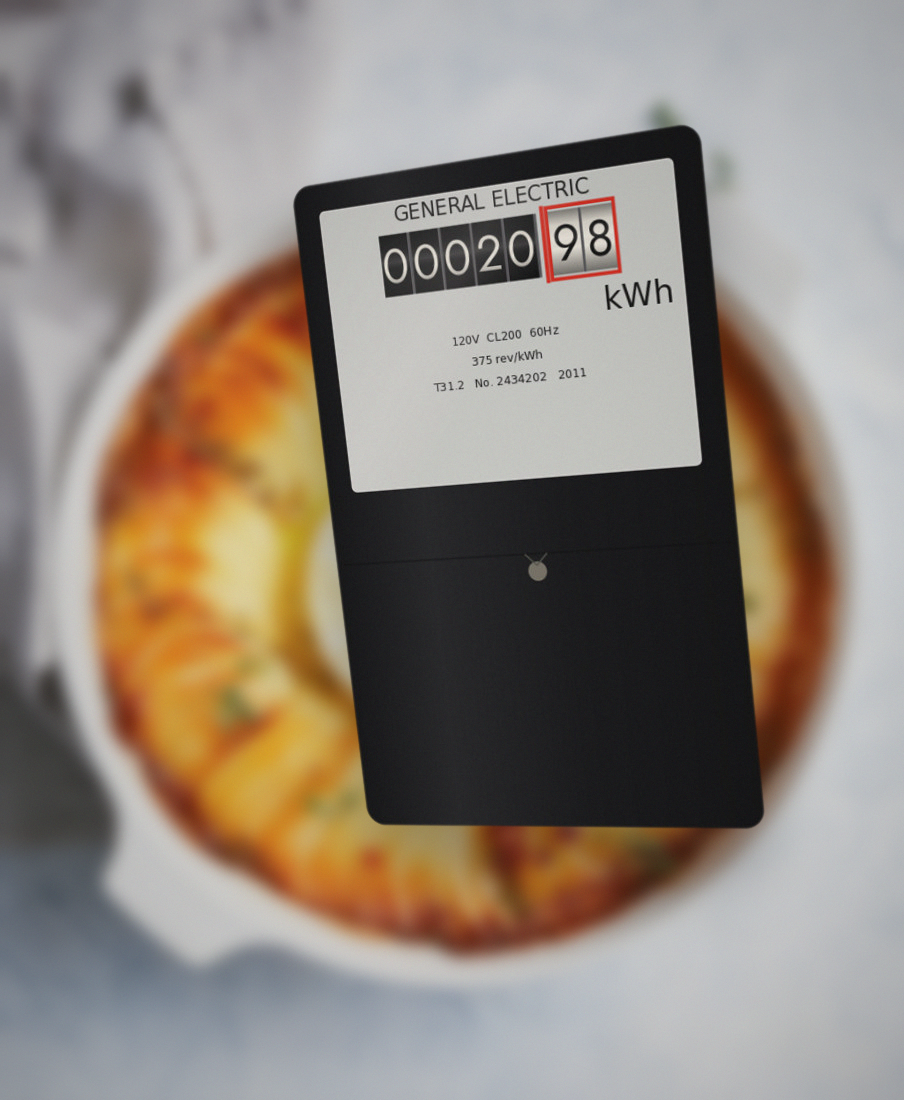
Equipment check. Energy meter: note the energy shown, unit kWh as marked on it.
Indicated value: 20.98 kWh
